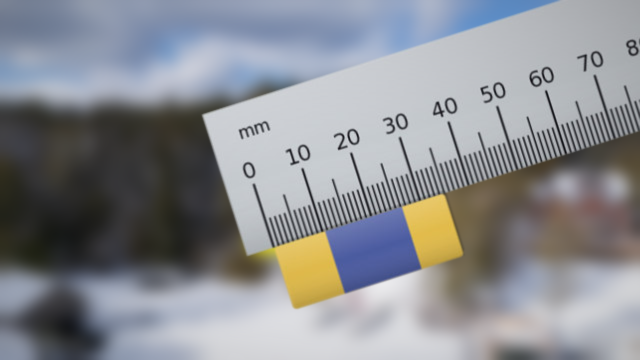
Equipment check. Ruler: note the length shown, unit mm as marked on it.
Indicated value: 35 mm
